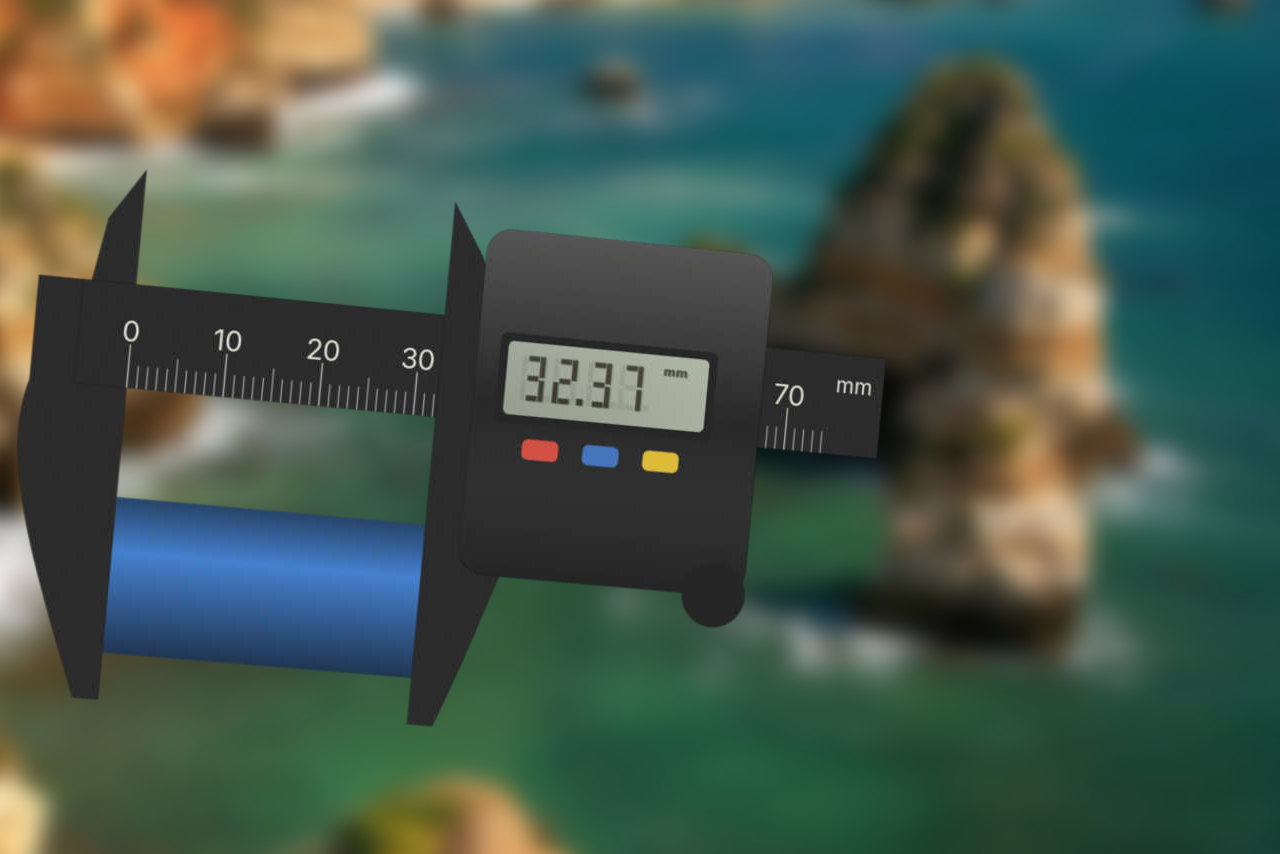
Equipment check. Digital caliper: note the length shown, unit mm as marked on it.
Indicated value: 32.37 mm
